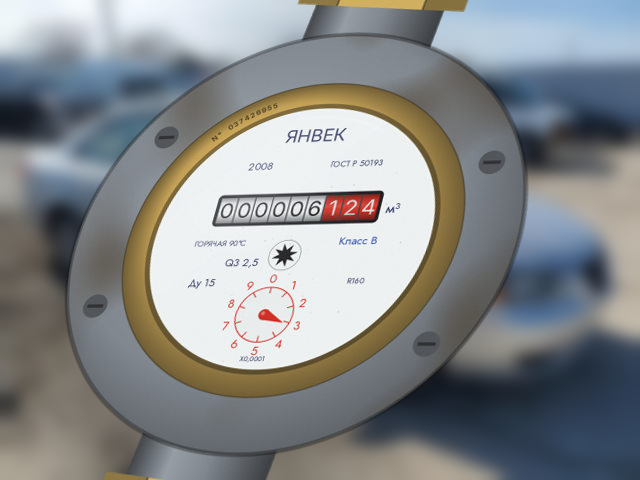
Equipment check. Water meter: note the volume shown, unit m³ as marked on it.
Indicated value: 6.1243 m³
